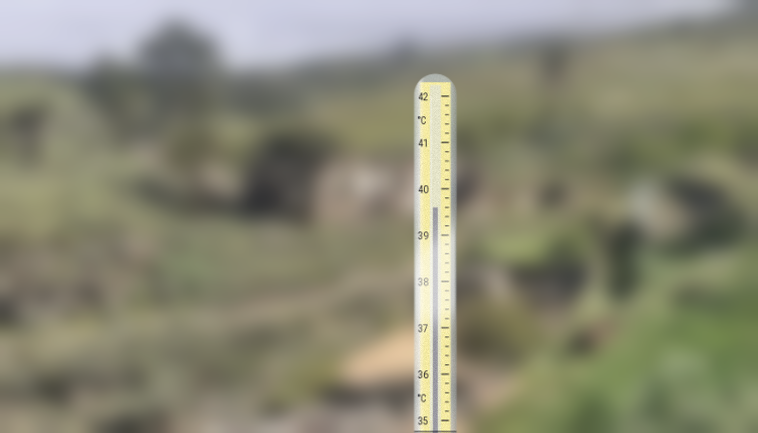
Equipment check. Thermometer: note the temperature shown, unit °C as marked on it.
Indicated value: 39.6 °C
